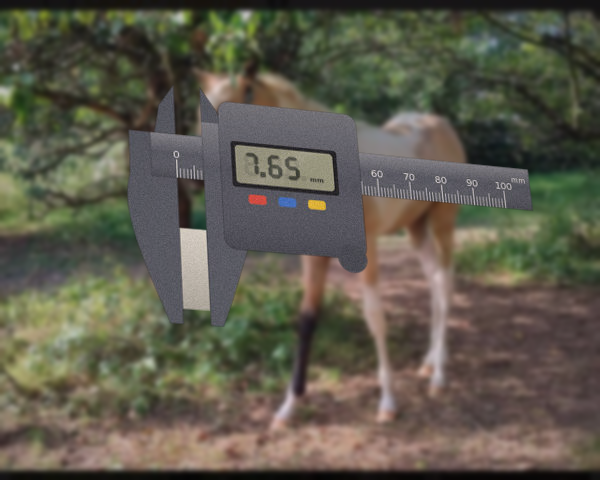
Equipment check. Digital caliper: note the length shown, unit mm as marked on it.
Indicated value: 7.65 mm
